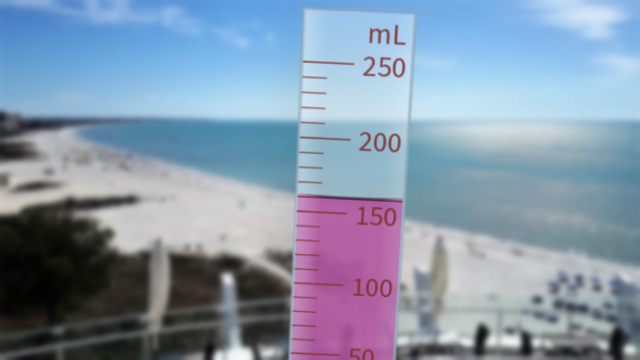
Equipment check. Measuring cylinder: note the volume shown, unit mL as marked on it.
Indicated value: 160 mL
